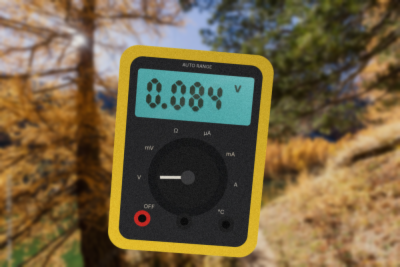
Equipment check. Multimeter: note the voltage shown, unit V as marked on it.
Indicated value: 0.084 V
